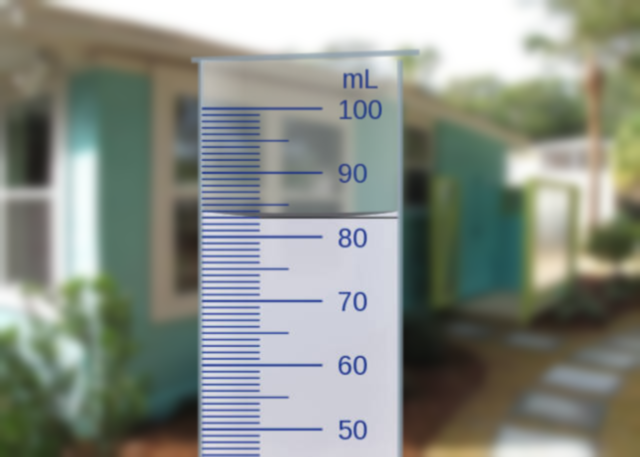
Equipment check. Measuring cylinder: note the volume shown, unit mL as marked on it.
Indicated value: 83 mL
